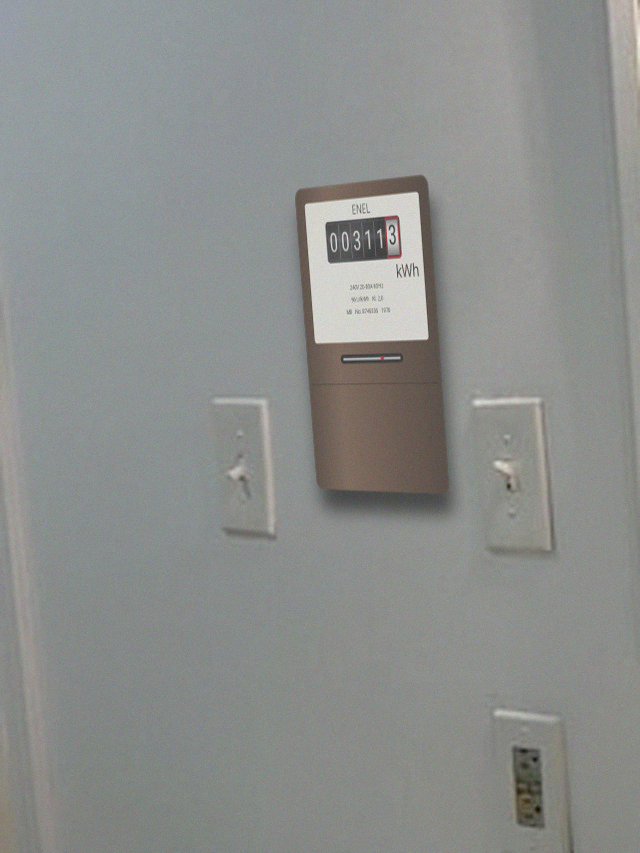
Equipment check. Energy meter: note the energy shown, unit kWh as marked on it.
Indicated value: 311.3 kWh
